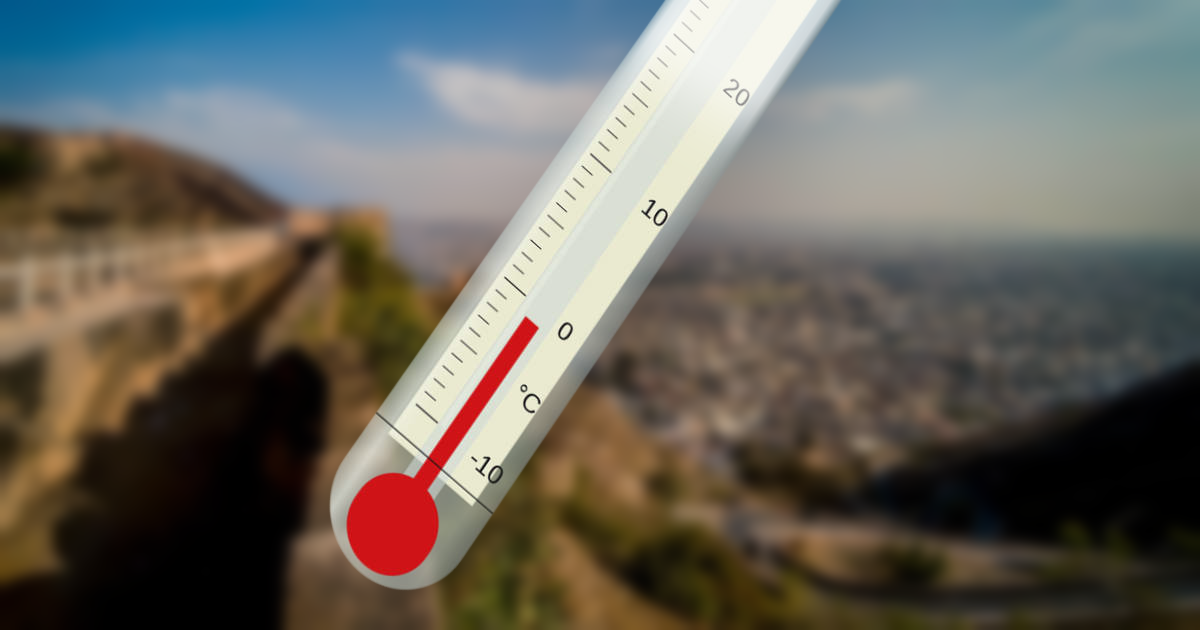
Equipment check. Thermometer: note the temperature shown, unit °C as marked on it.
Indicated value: -1 °C
